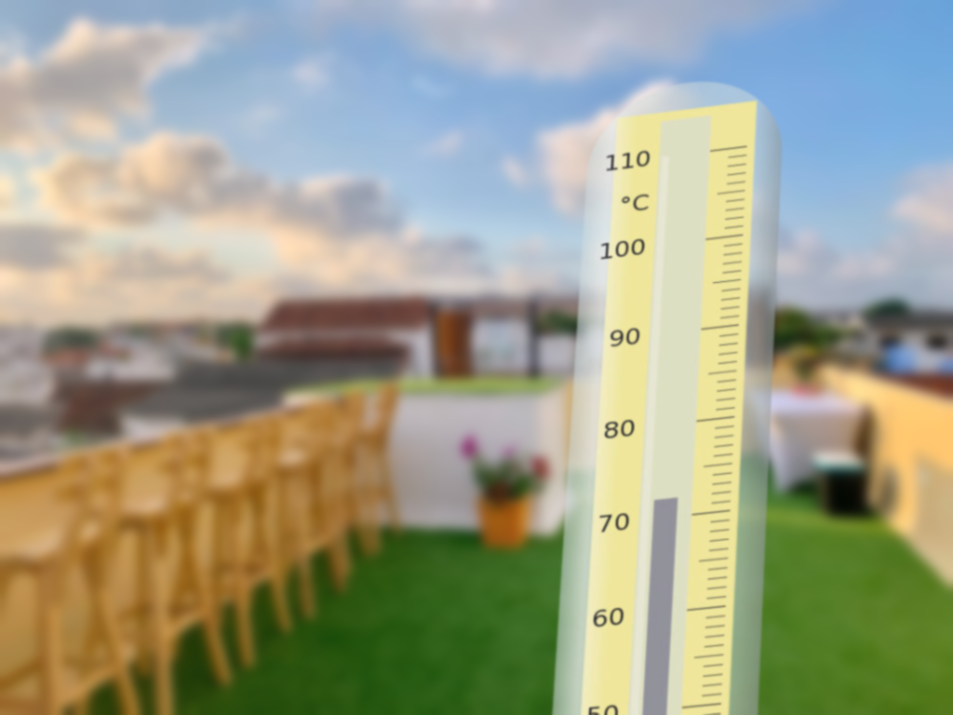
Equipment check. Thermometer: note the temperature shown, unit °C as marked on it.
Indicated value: 72 °C
